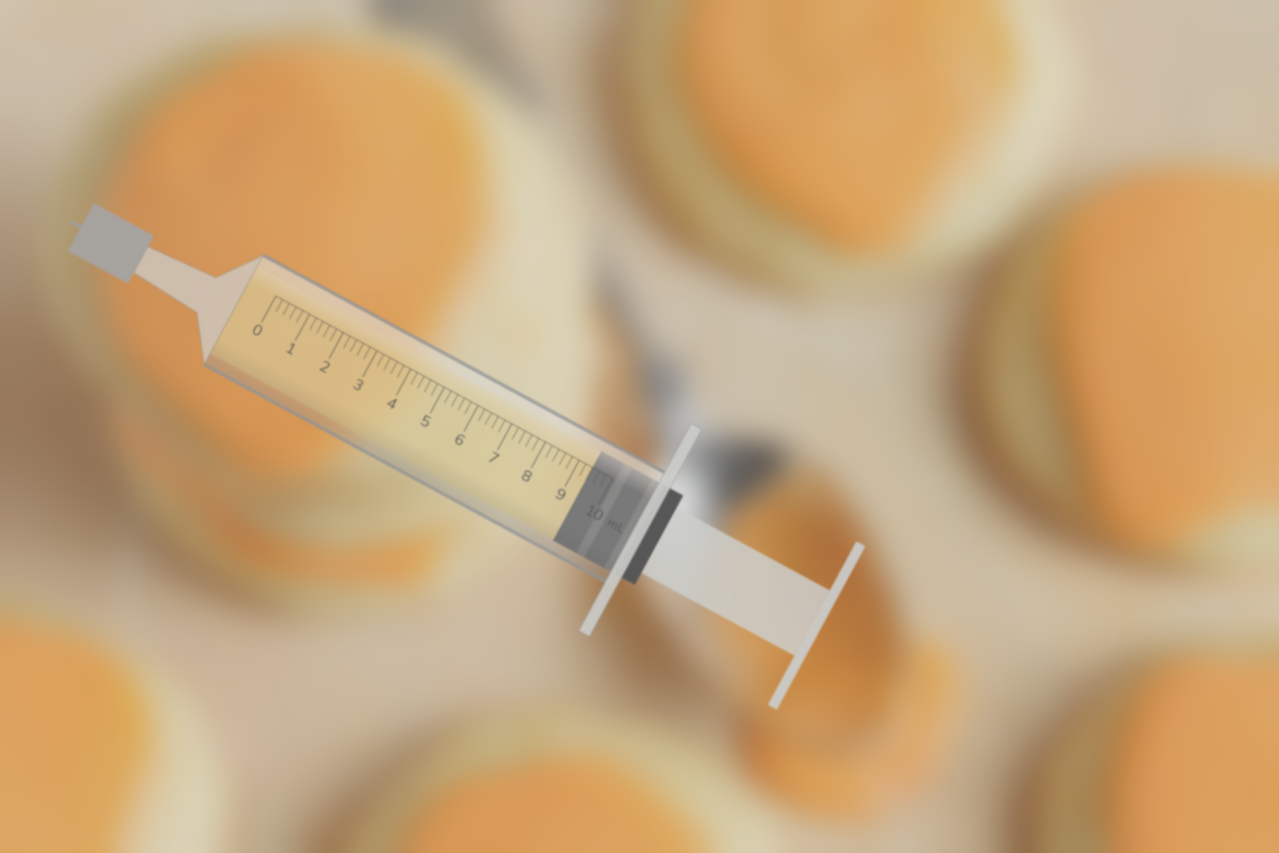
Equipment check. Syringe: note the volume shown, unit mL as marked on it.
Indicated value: 9.4 mL
